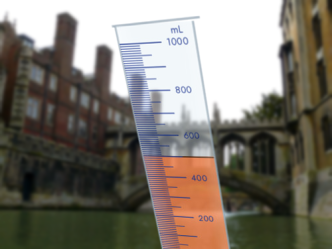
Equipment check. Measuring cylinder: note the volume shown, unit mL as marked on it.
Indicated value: 500 mL
